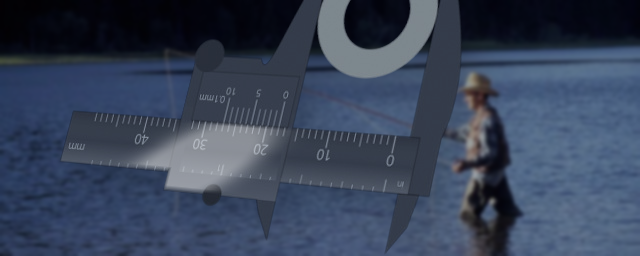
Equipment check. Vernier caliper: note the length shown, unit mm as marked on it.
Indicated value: 18.0 mm
